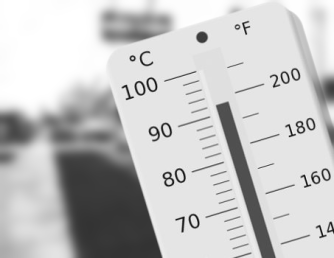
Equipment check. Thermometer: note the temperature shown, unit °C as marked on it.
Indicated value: 92 °C
